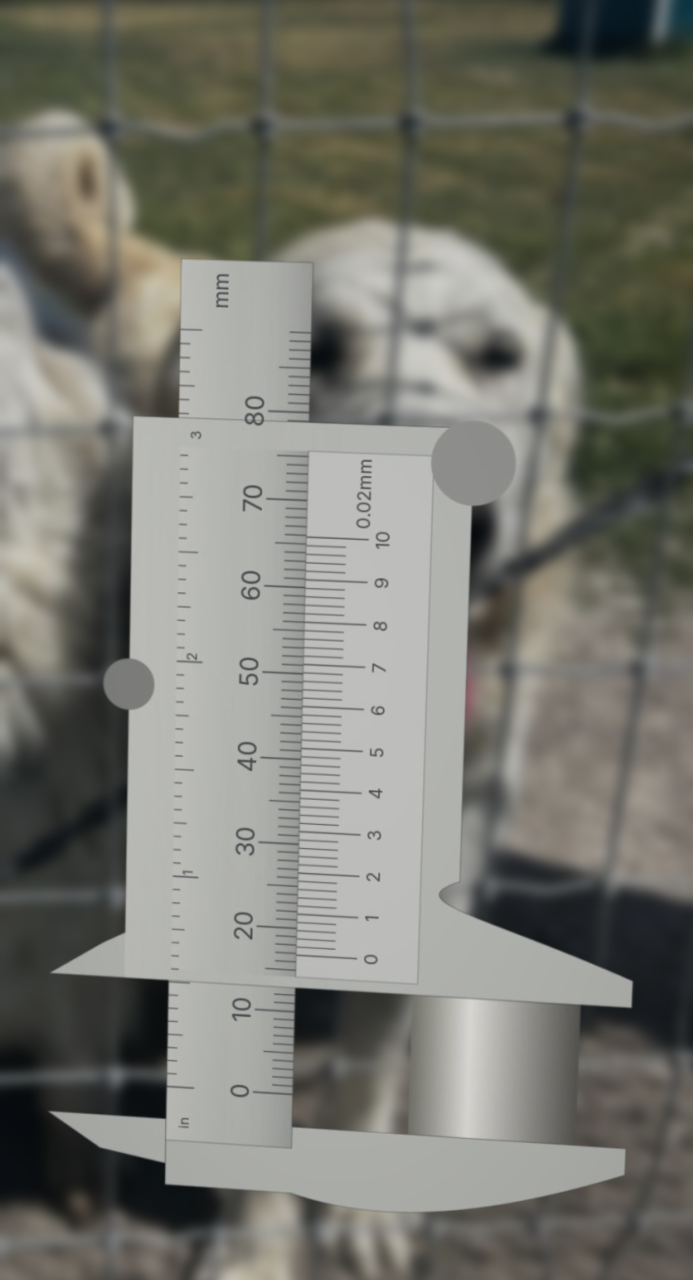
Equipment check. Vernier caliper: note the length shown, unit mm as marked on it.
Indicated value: 16.8 mm
